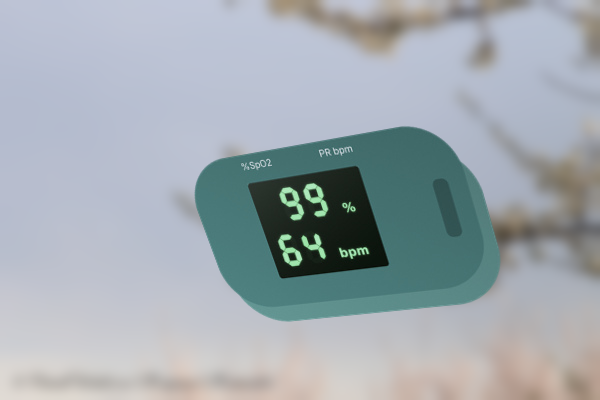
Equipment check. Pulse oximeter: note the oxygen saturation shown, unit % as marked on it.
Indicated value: 99 %
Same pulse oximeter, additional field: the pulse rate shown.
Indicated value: 64 bpm
